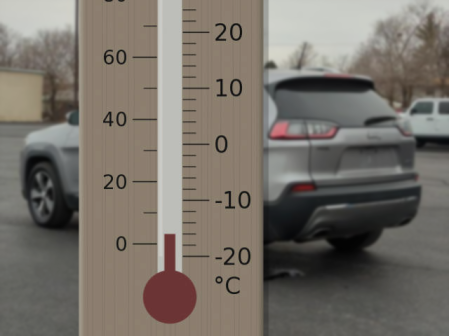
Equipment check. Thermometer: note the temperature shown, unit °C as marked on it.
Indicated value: -16 °C
